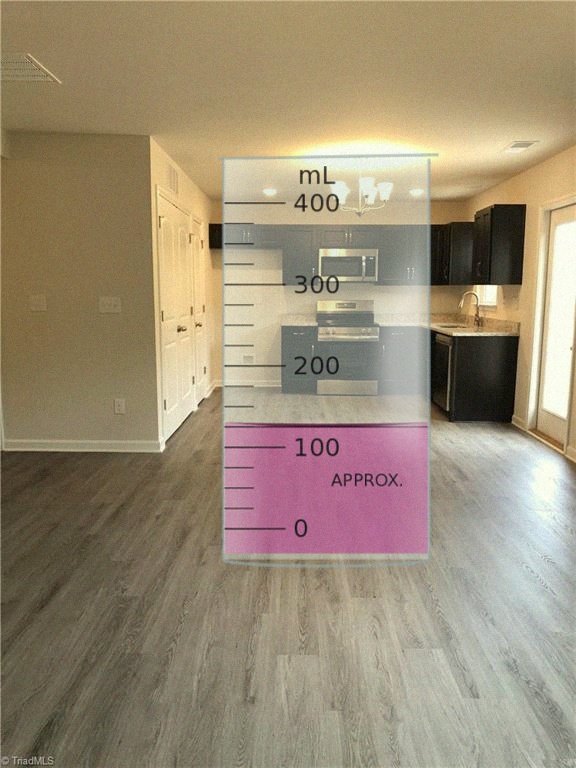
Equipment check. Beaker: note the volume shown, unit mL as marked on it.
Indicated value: 125 mL
